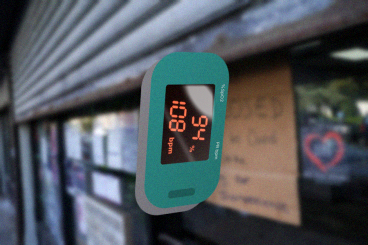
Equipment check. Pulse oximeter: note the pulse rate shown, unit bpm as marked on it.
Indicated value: 108 bpm
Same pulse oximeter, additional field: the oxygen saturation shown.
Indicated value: 94 %
